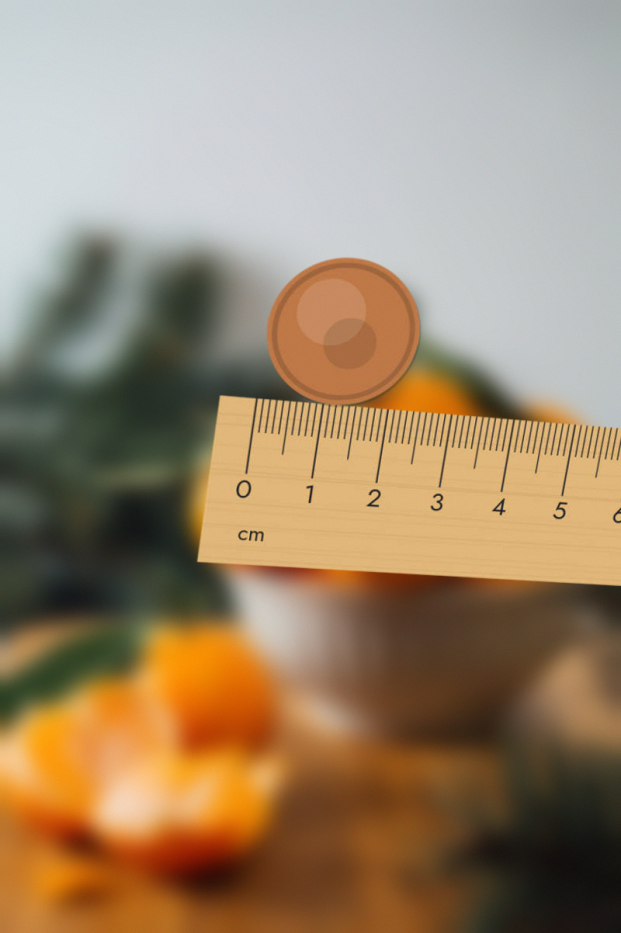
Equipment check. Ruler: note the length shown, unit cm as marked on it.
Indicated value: 2.3 cm
